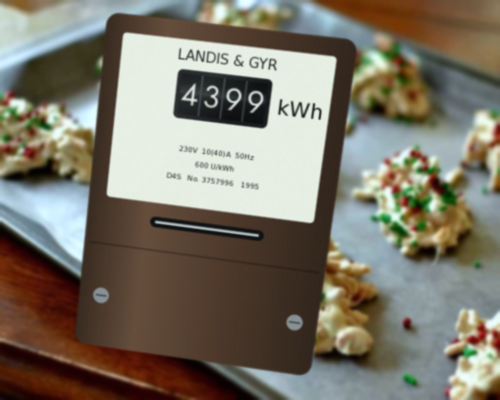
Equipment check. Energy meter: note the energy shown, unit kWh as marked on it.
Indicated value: 4399 kWh
